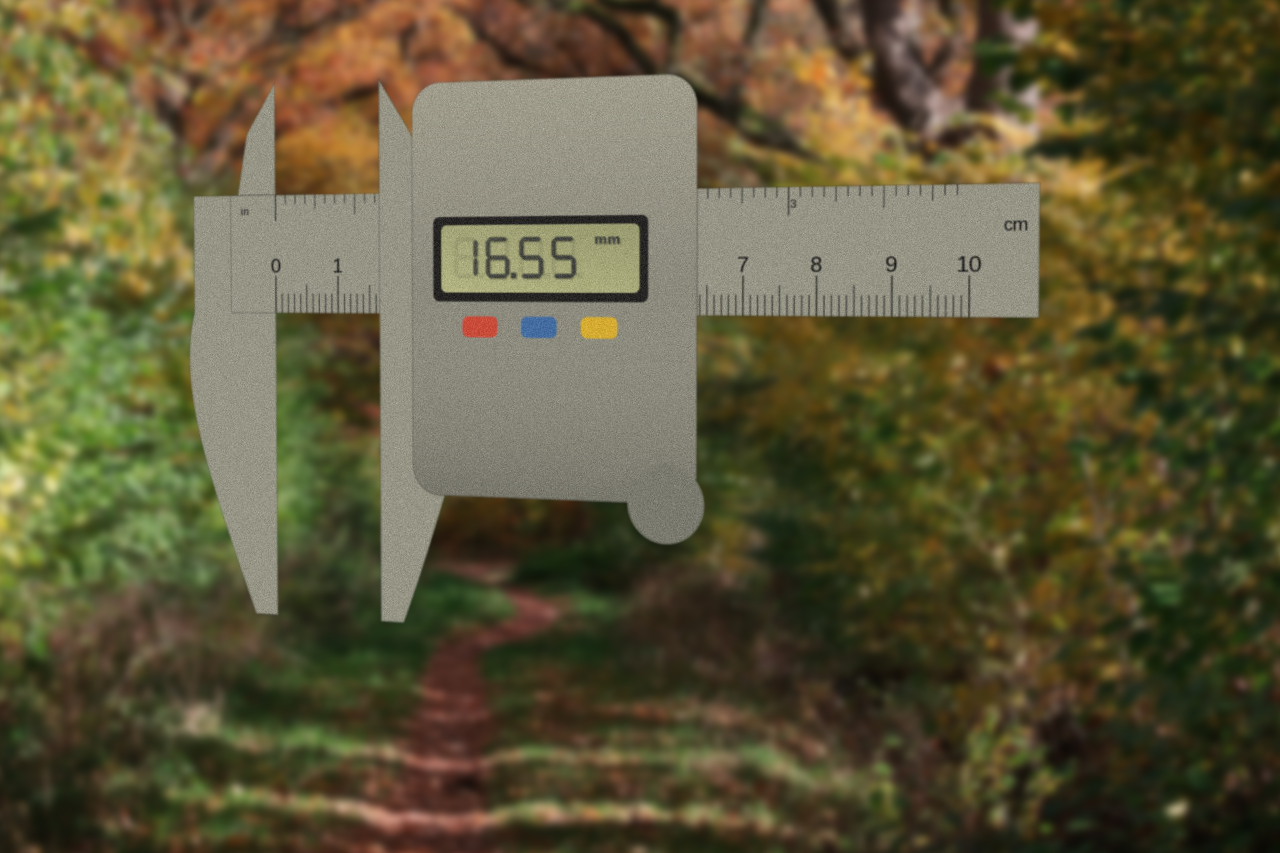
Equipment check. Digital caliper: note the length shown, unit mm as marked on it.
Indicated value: 16.55 mm
